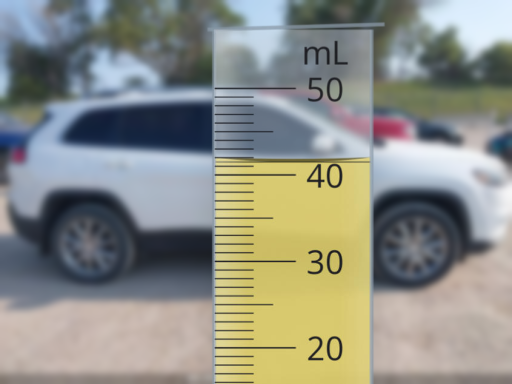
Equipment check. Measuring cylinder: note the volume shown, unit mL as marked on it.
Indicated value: 41.5 mL
